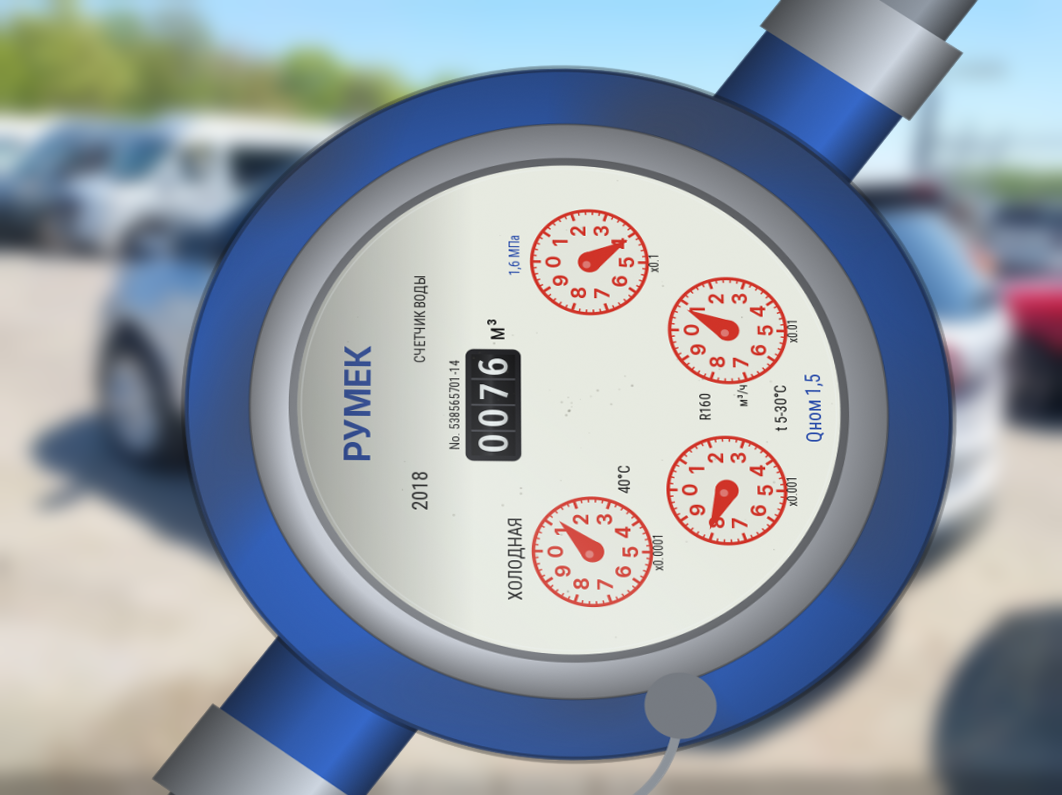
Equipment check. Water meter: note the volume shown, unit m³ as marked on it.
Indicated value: 76.4081 m³
